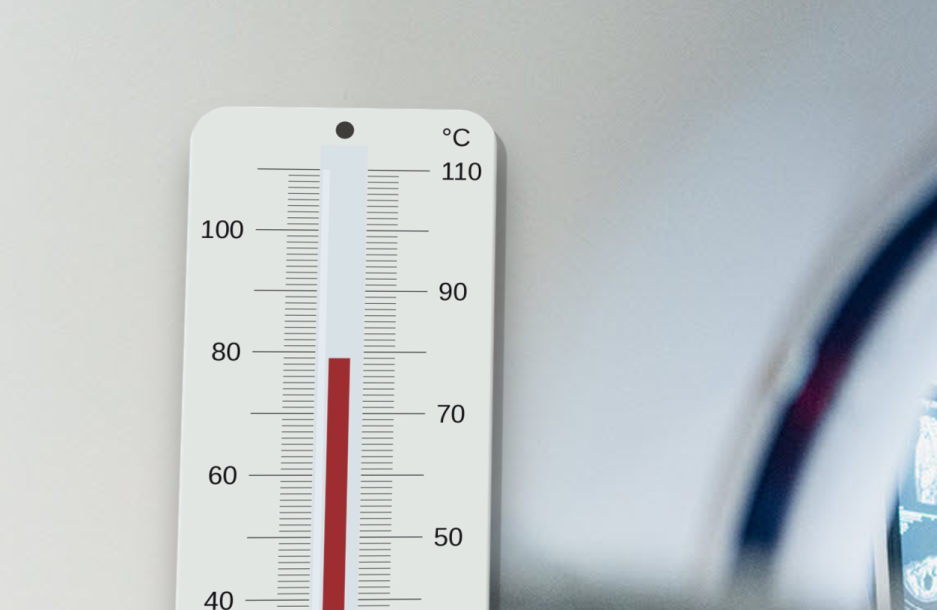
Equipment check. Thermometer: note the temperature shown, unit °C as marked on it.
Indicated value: 79 °C
